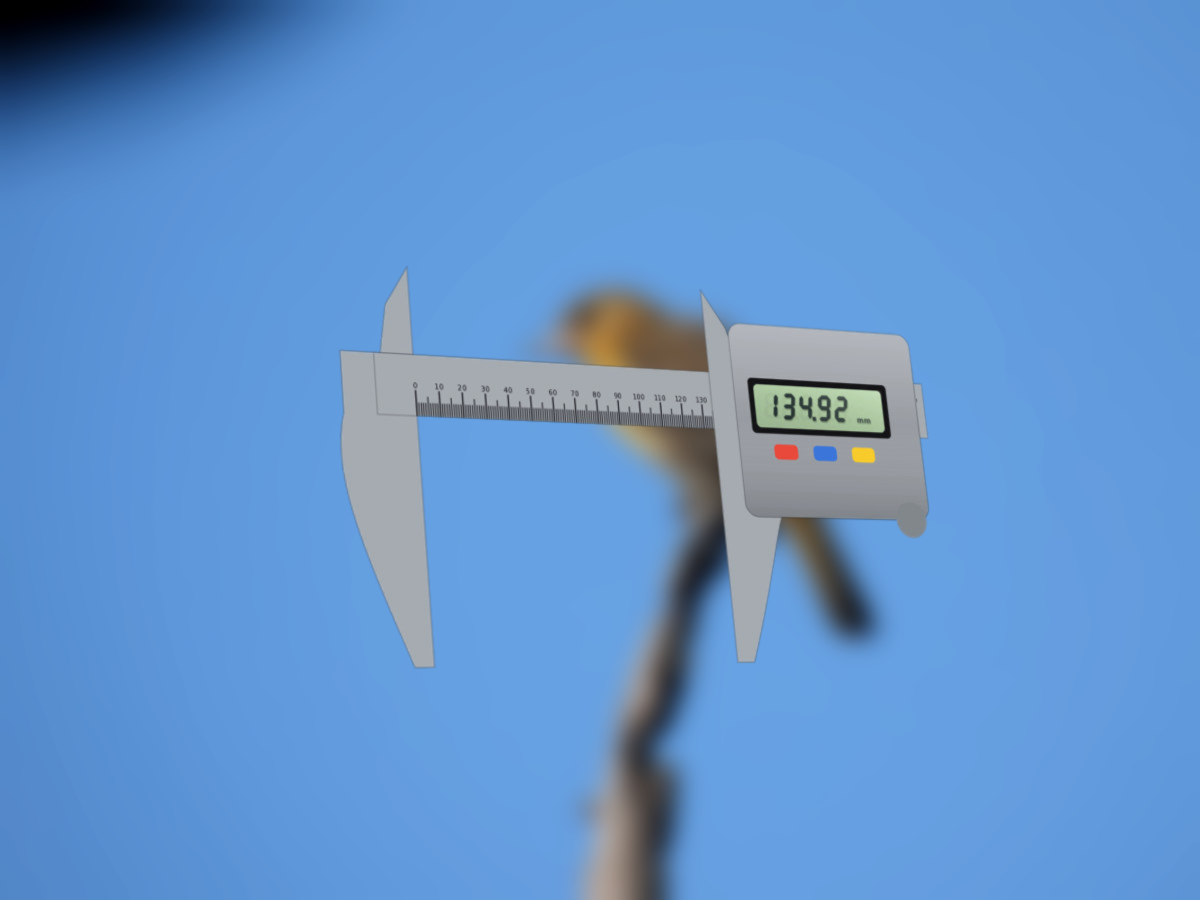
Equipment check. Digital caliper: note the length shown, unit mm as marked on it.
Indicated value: 134.92 mm
